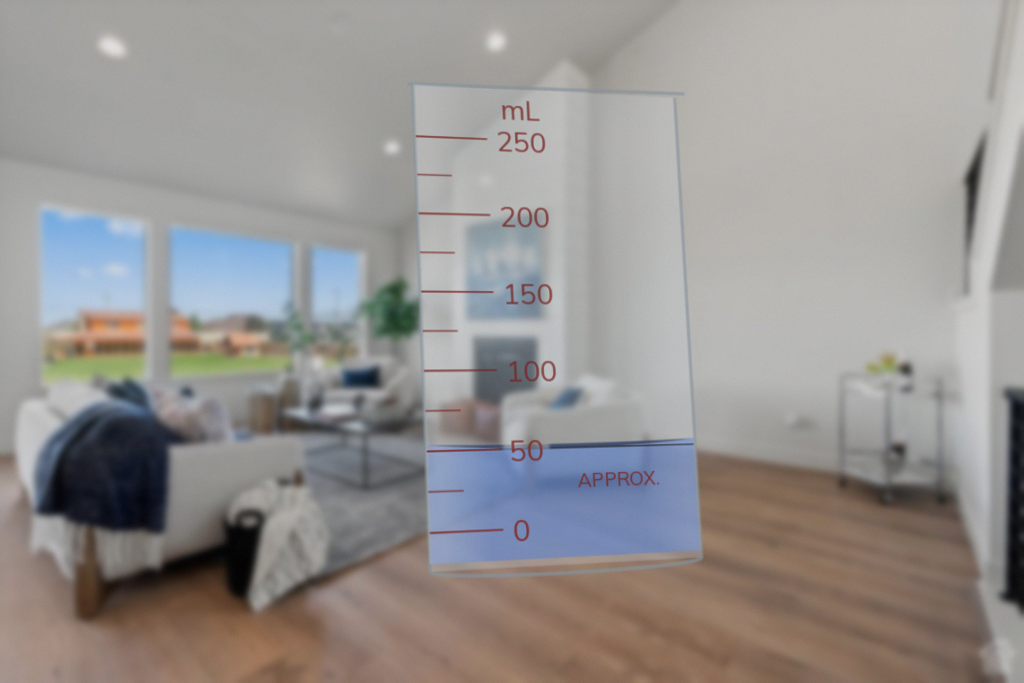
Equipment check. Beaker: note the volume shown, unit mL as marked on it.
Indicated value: 50 mL
